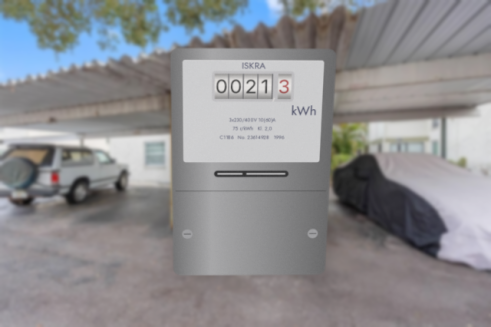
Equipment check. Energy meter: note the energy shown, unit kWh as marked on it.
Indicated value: 21.3 kWh
